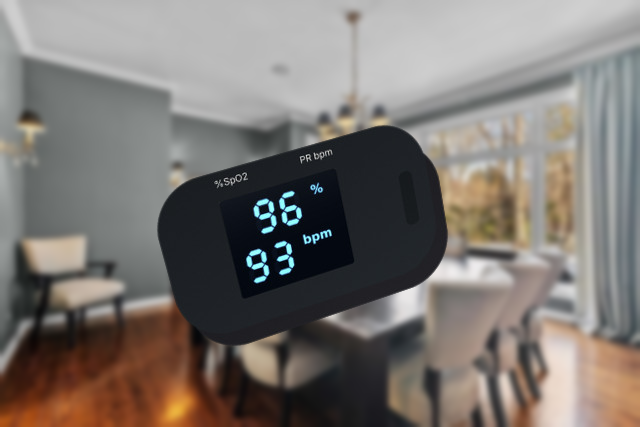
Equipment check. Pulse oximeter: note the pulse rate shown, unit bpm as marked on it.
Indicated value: 93 bpm
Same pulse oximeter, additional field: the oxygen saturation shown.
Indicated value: 96 %
